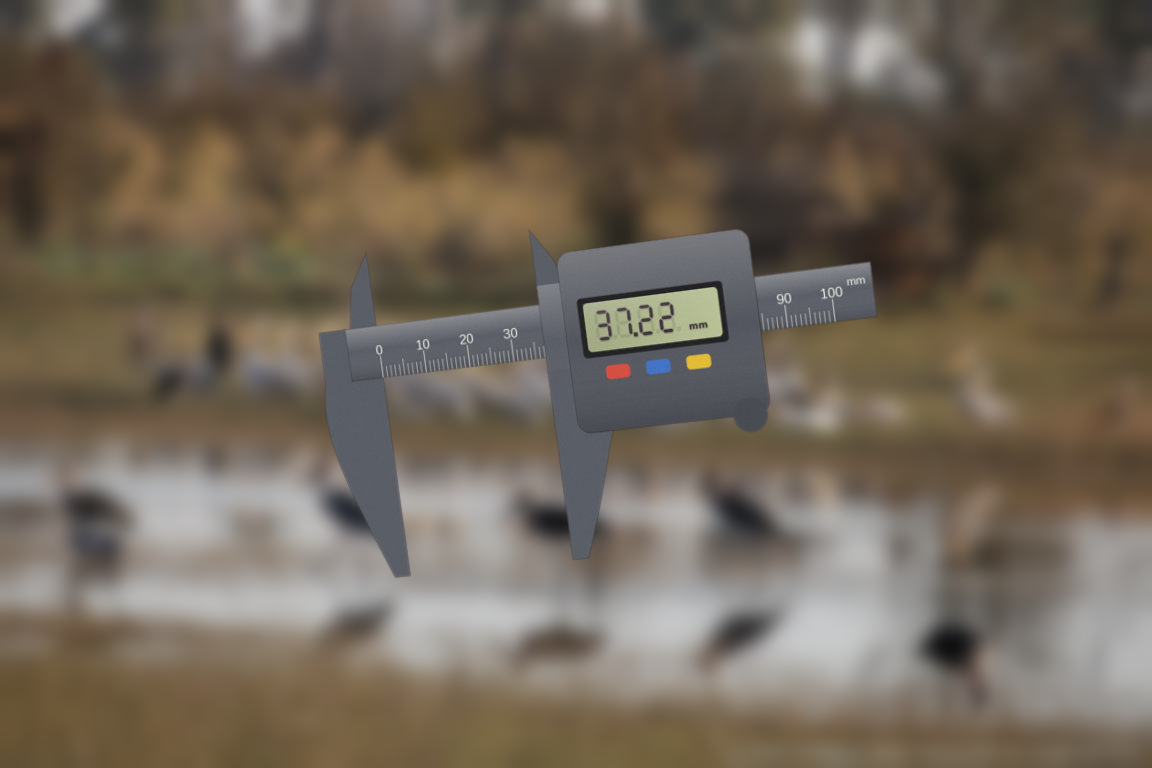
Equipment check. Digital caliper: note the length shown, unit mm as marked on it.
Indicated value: 37.22 mm
